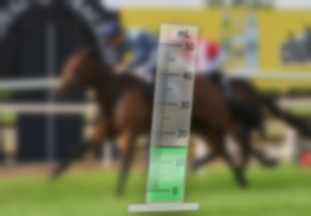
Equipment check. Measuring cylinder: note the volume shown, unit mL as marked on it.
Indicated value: 15 mL
